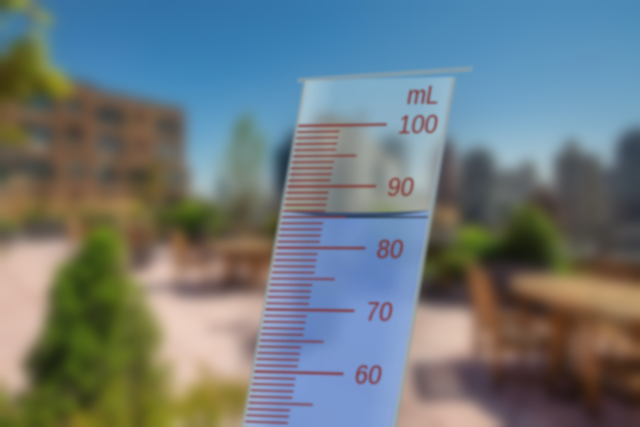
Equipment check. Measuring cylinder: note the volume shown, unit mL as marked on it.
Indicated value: 85 mL
